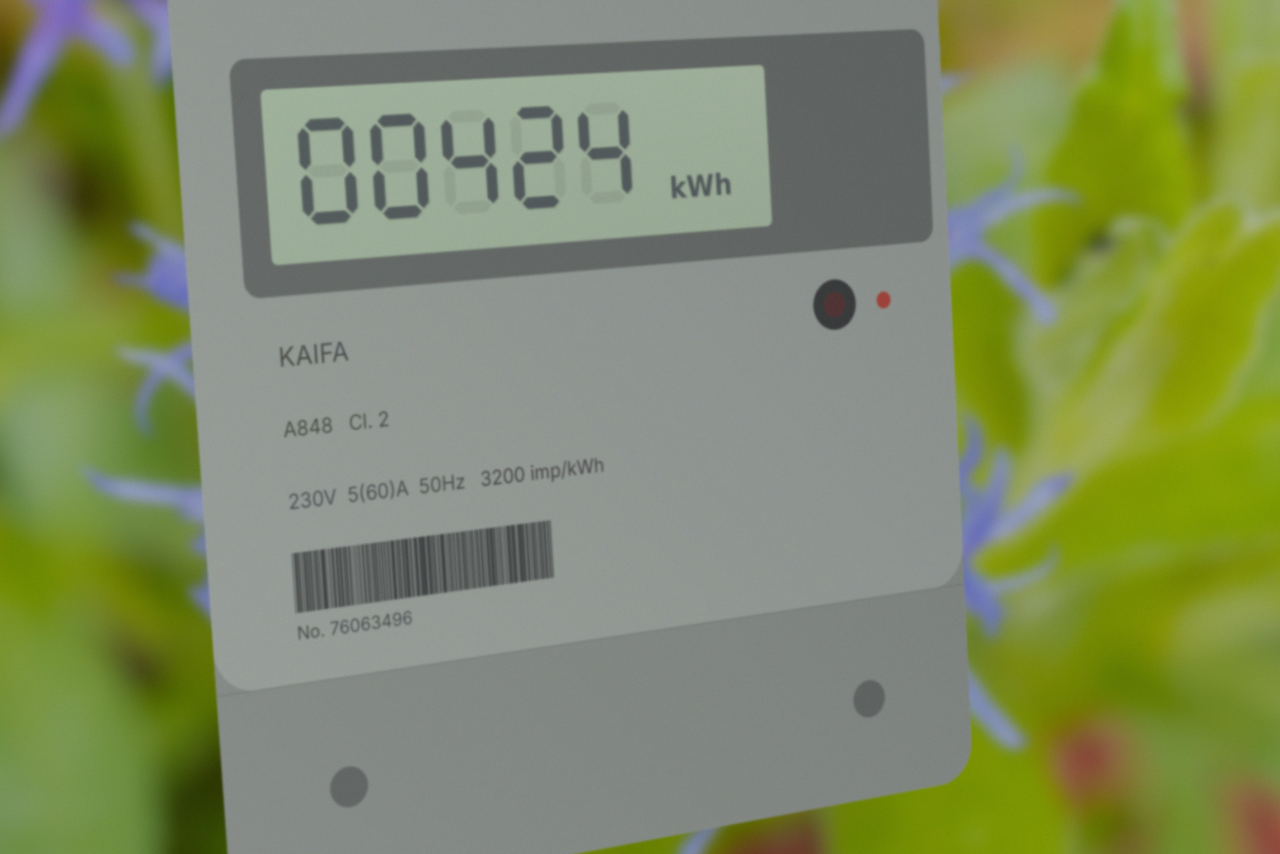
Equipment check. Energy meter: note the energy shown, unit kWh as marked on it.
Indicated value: 424 kWh
